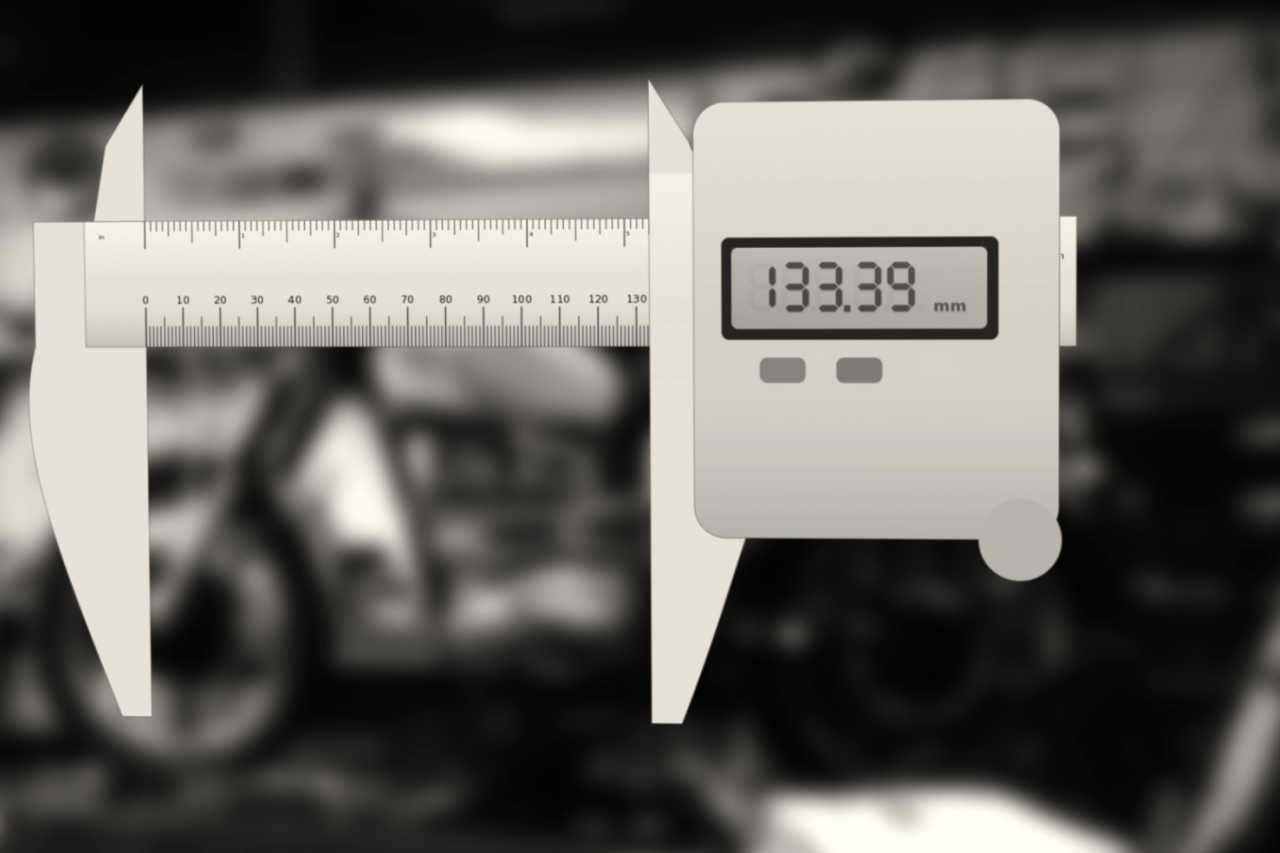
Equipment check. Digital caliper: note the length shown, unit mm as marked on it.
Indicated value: 133.39 mm
